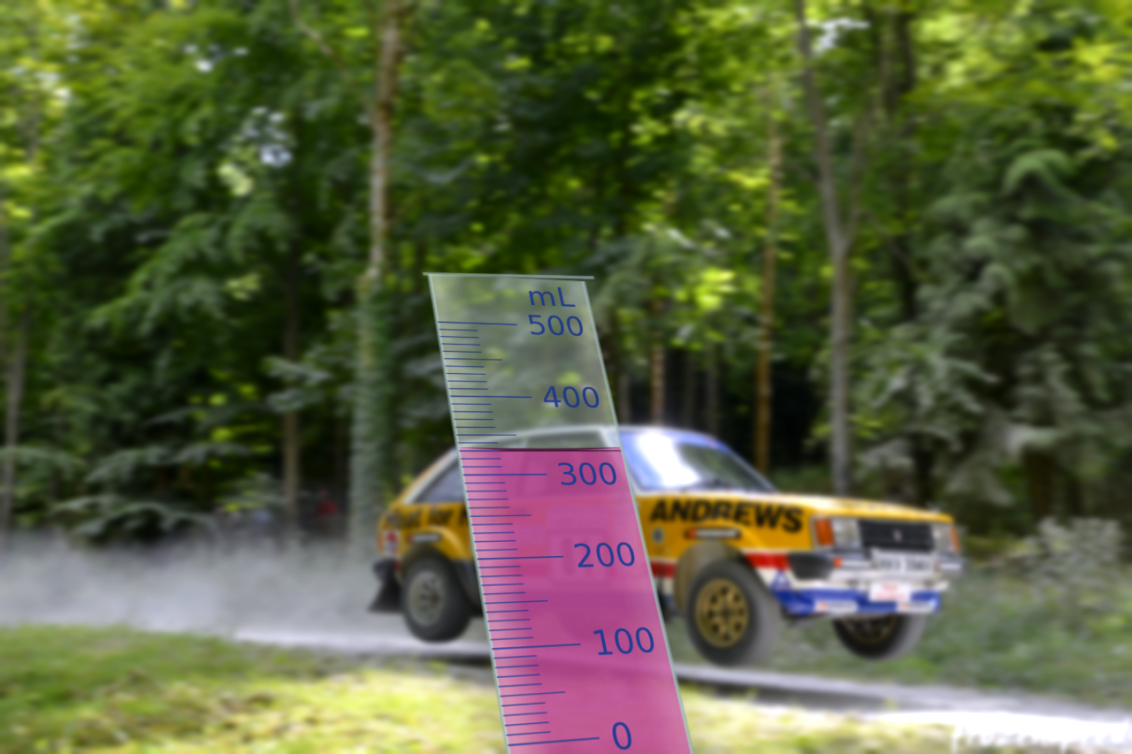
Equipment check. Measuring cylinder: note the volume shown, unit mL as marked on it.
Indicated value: 330 mL
